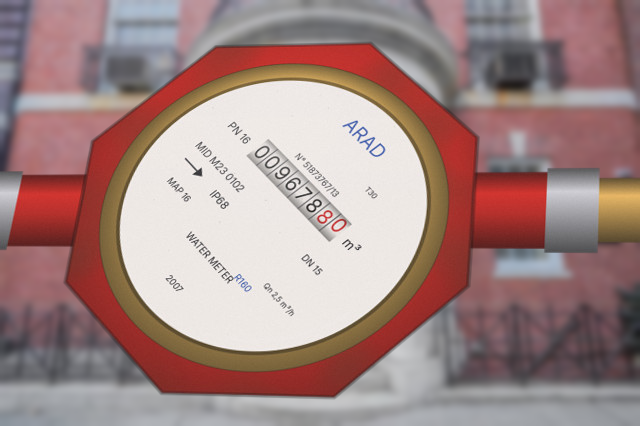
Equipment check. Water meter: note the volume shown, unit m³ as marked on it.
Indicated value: 9678.80 m³
